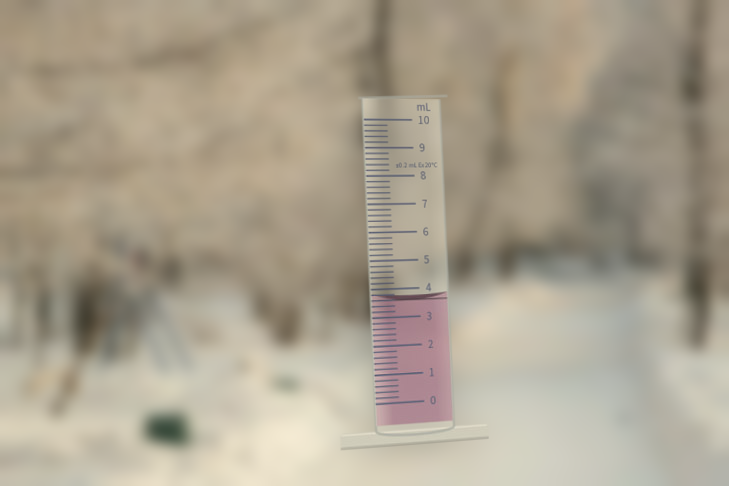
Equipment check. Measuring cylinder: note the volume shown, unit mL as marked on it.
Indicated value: 3.6 mL
